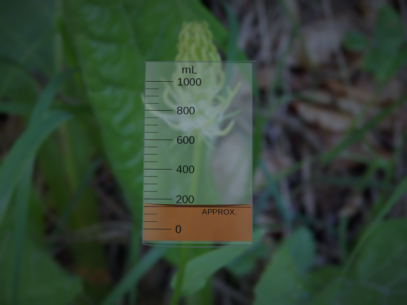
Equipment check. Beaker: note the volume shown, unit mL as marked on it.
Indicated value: 150 mL
